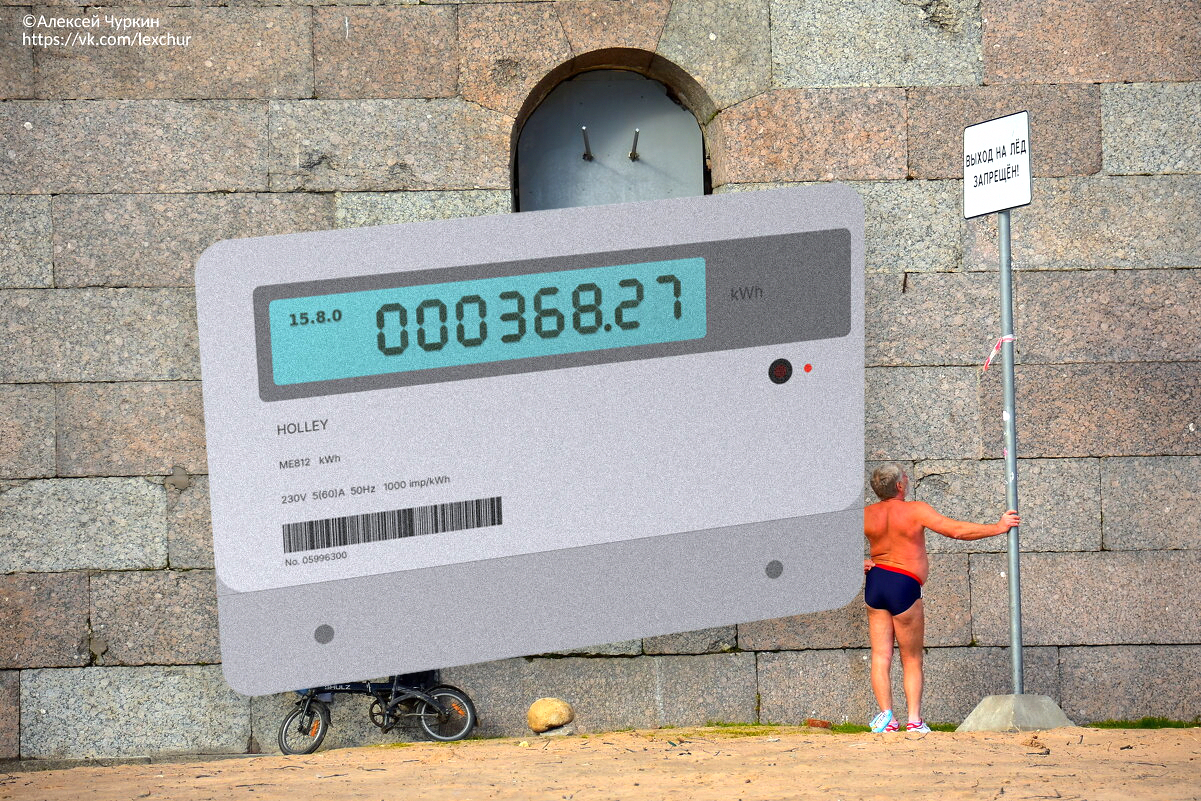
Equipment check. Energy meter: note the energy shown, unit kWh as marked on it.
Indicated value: 368.27 kWh
